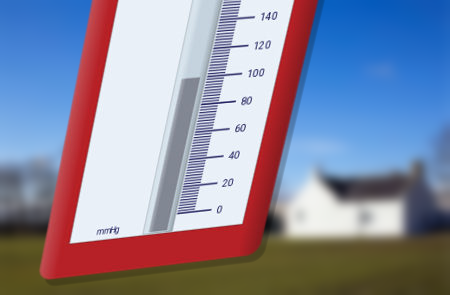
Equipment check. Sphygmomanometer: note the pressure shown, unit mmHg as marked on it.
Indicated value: 100 mmHg
